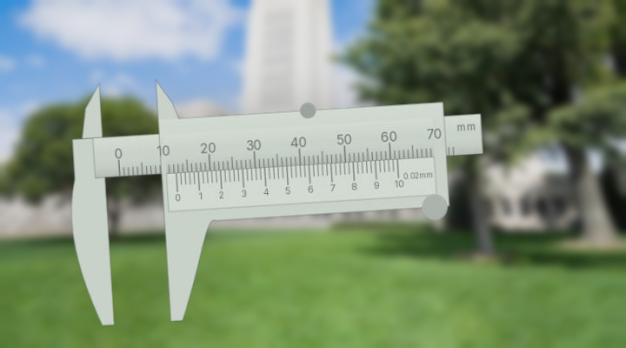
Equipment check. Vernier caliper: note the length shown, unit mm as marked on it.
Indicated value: 12.5 mm
